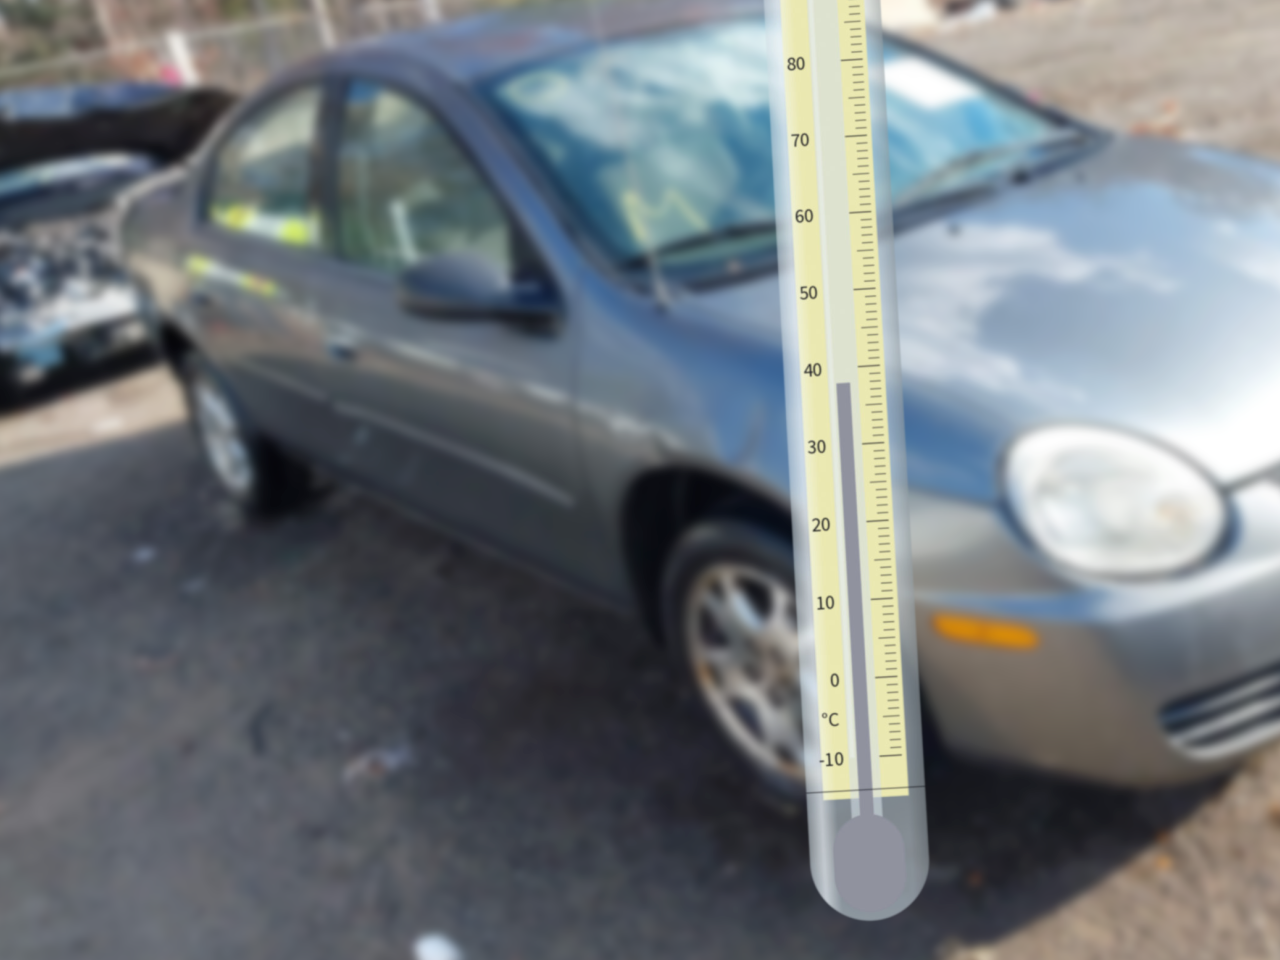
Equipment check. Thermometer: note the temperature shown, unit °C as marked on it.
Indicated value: 38 °C
